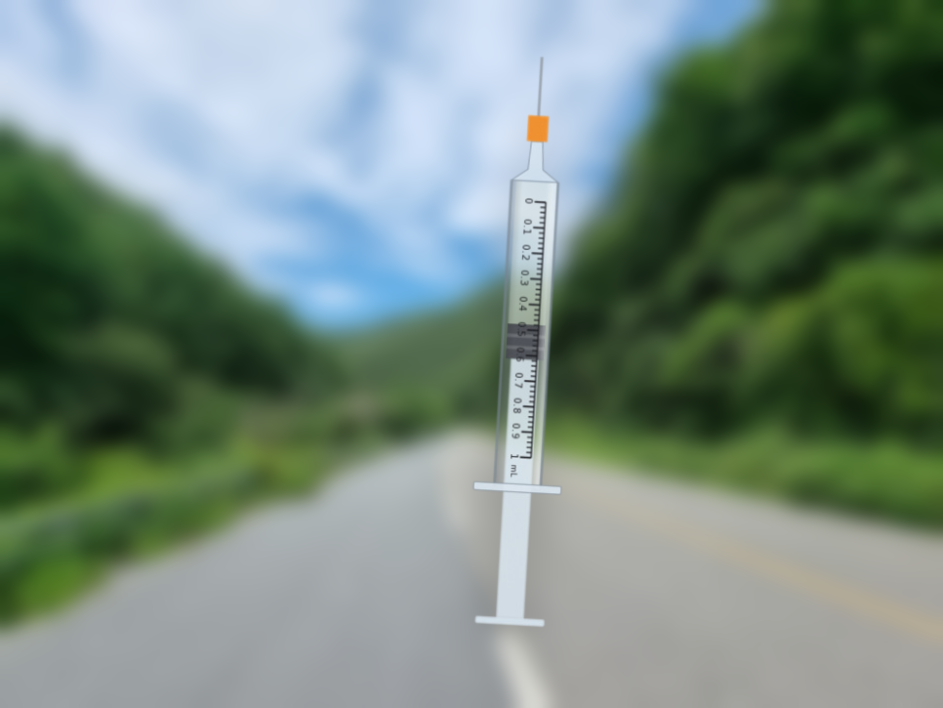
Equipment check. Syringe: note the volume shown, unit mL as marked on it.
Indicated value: 0.48 mL
